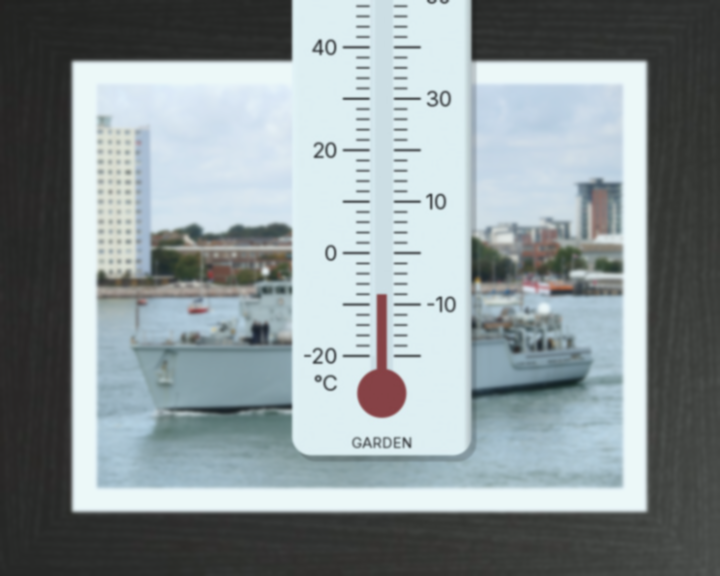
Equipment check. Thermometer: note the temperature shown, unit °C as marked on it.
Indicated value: -8 °C
